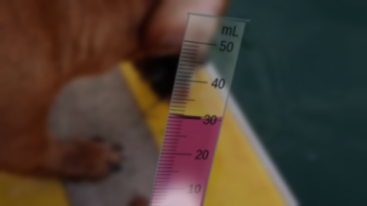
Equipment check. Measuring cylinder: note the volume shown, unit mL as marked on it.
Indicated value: 30 mL
